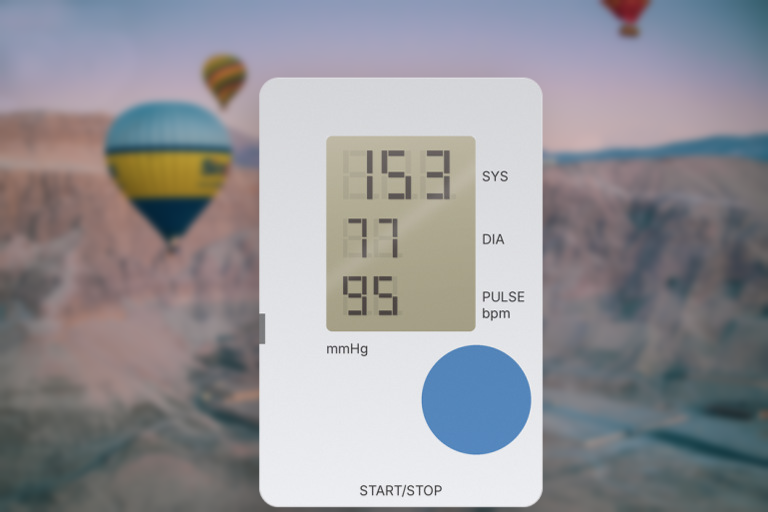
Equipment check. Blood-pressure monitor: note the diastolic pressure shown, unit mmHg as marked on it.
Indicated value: 77 mmHg
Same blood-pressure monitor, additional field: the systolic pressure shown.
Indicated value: 153 mmHg
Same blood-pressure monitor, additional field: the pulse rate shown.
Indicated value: 95 bpm
